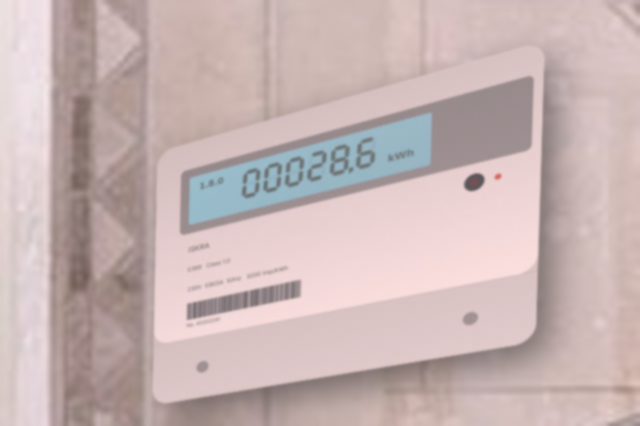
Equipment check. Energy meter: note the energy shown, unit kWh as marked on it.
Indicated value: 28.6 kWh
